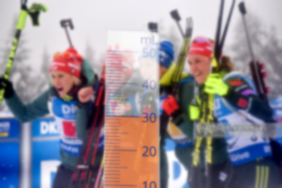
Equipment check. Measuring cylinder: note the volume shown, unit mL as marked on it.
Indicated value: 30 mL
